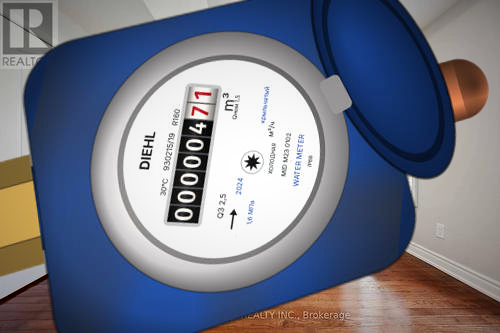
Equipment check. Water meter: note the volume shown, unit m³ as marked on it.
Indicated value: 4.71 m³
